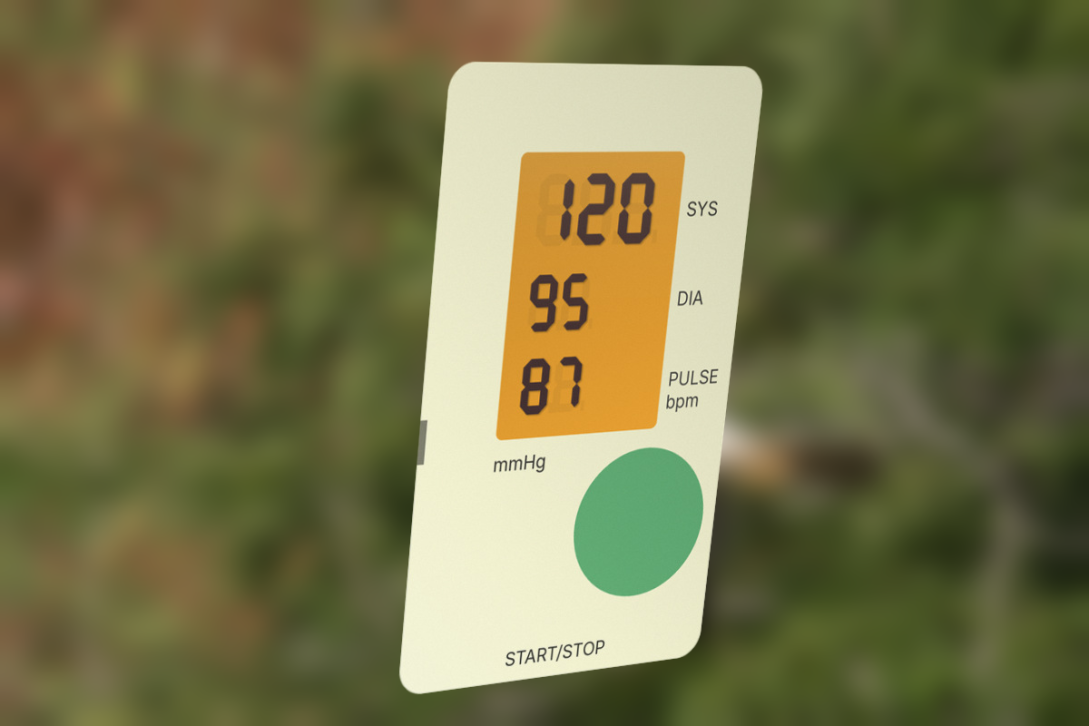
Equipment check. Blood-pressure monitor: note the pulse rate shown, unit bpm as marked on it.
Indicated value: 87 bpm
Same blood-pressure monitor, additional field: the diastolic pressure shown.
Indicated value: 95 mmHg
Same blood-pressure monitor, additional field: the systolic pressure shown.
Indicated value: 120 mmHg
